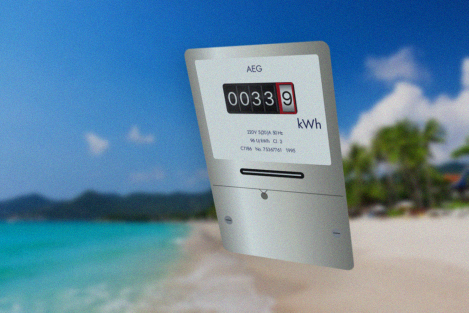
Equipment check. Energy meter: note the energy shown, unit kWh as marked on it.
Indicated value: 33.9 kWh
